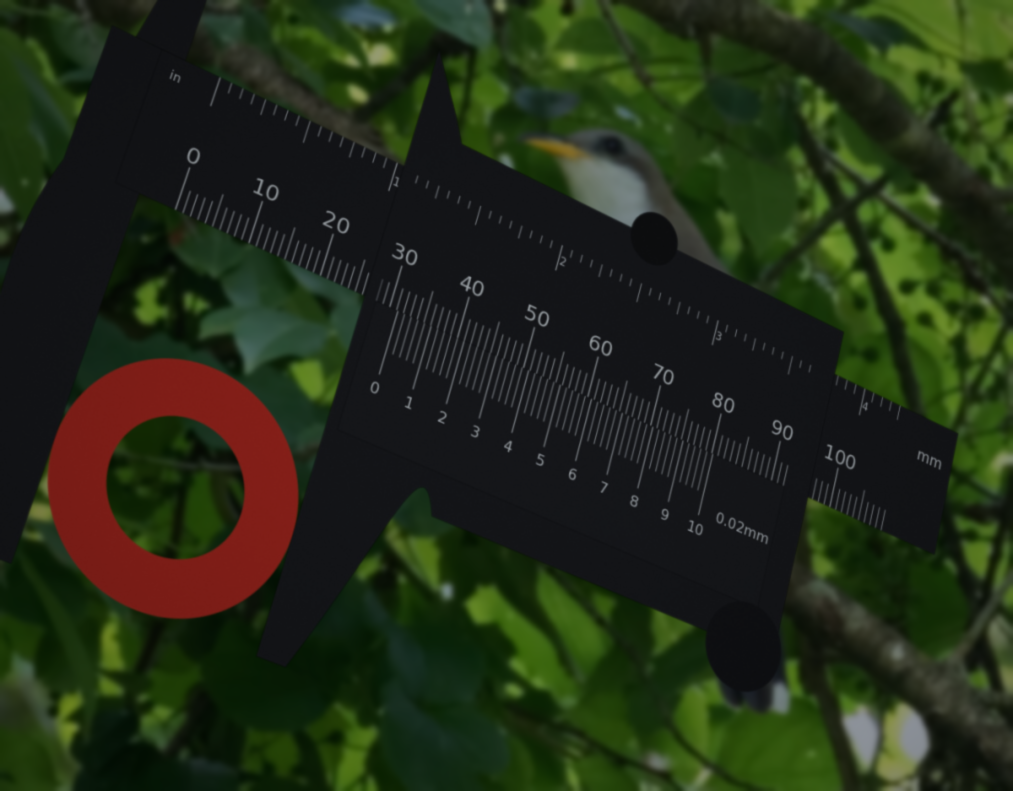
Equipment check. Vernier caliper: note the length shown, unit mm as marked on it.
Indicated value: 31.2 mm
